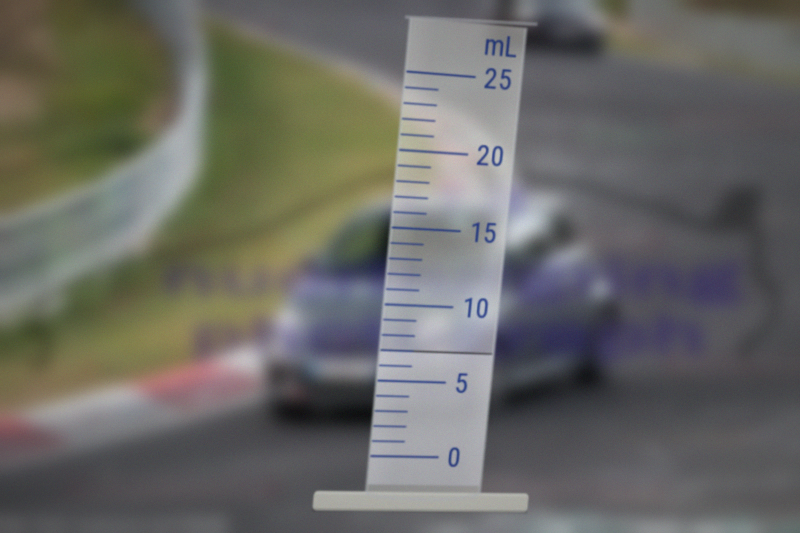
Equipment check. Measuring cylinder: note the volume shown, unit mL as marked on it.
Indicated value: 7 mL
